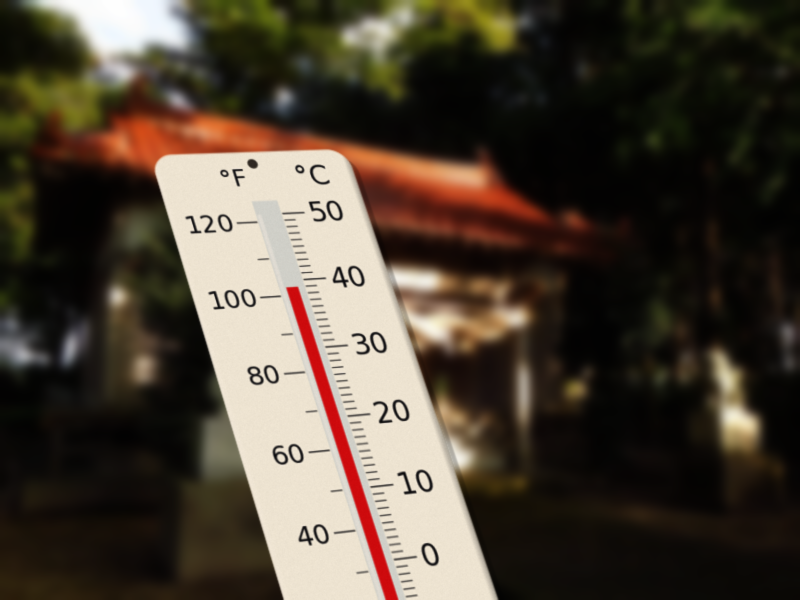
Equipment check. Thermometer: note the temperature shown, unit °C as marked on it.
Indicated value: 39 °C
